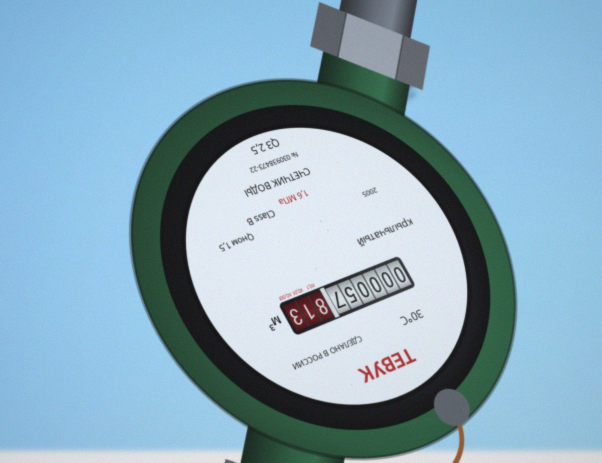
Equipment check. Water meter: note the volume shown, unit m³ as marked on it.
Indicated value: 57.813 m³
